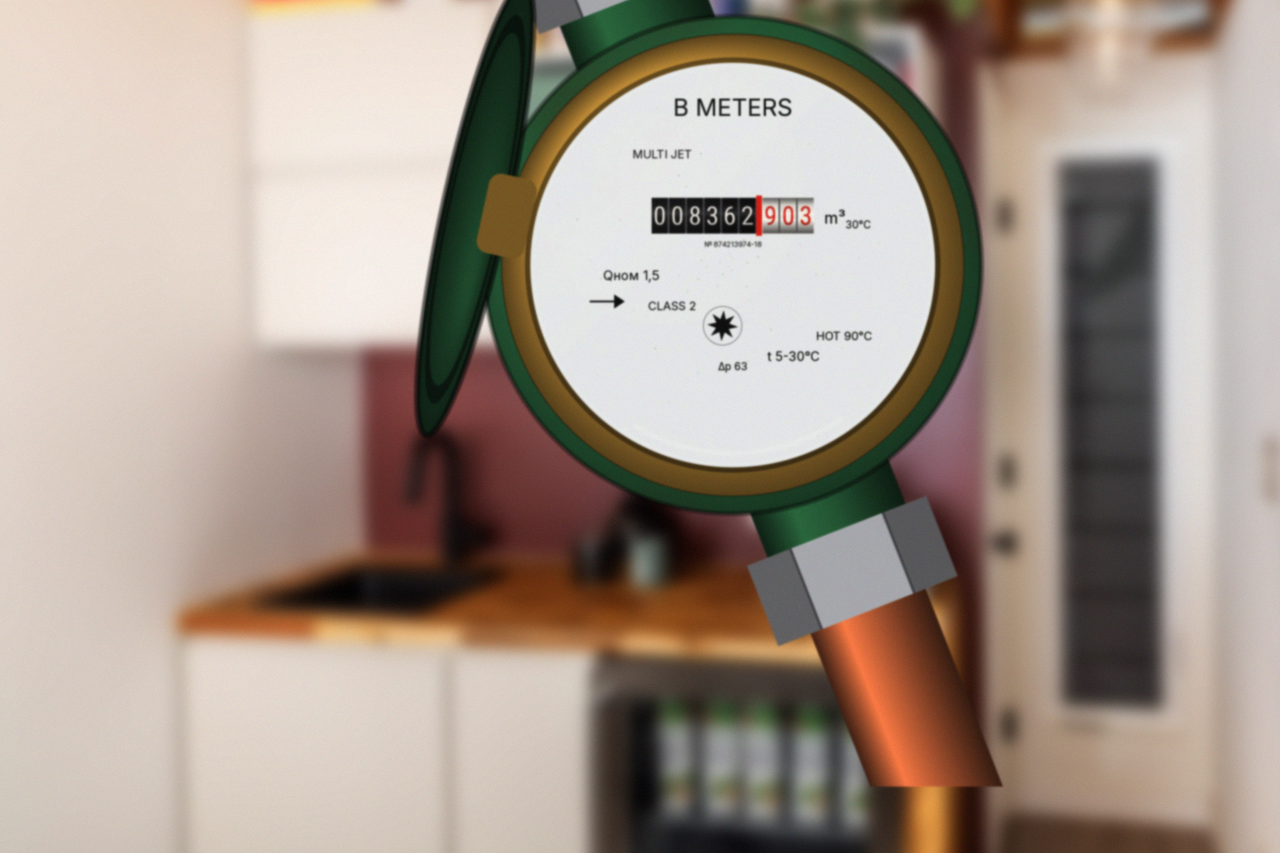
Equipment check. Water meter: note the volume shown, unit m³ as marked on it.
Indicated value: 8362.903 m³
